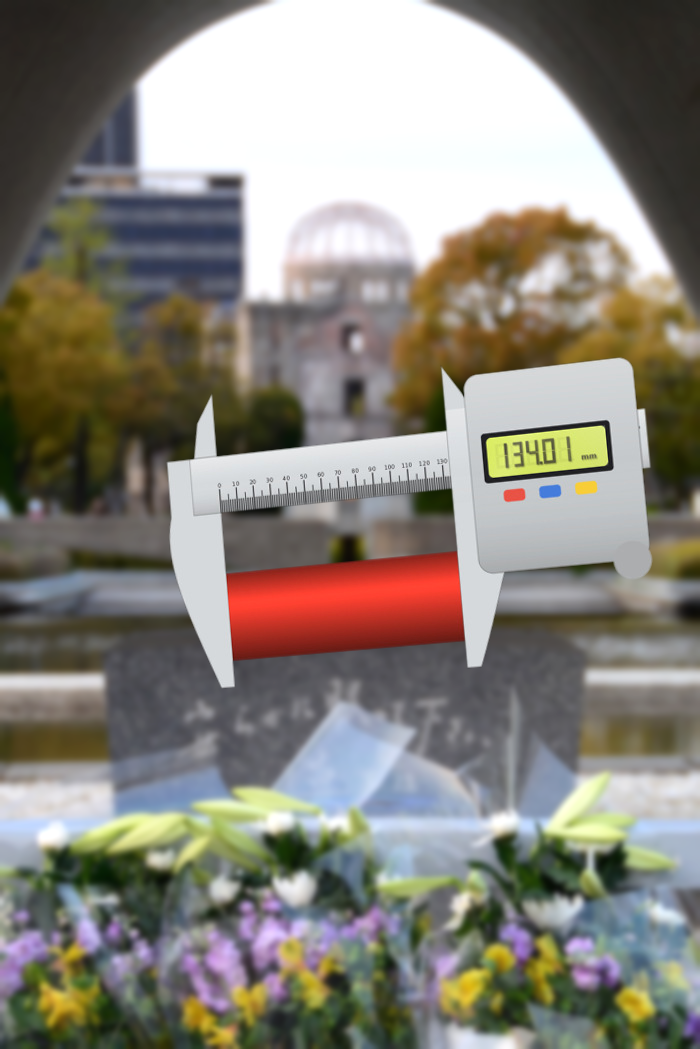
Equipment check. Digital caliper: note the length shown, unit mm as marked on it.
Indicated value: 134.01 mm
